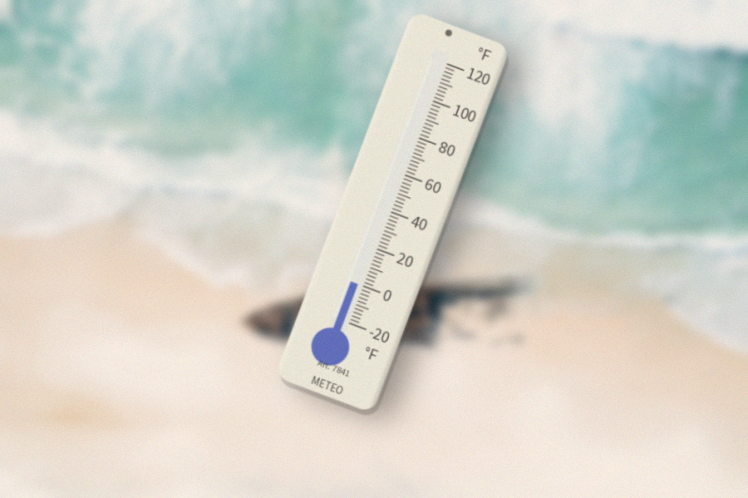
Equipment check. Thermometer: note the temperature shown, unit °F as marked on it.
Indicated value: 0 °F
